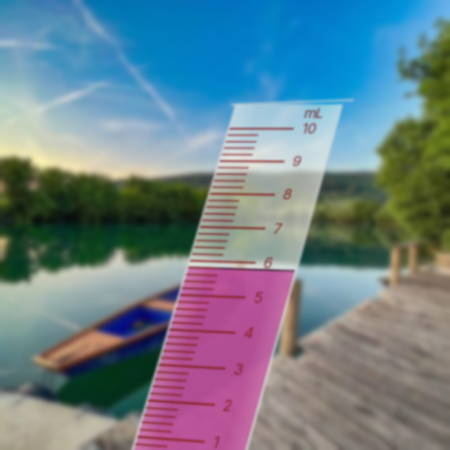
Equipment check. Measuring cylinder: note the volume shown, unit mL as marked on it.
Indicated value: 5.8 mL
